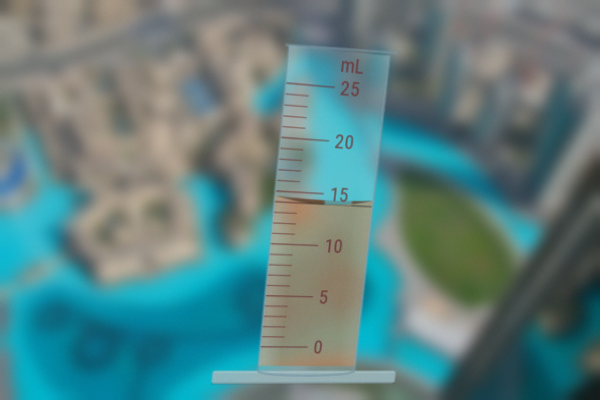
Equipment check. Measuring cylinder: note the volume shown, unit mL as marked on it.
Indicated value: 14 mL
